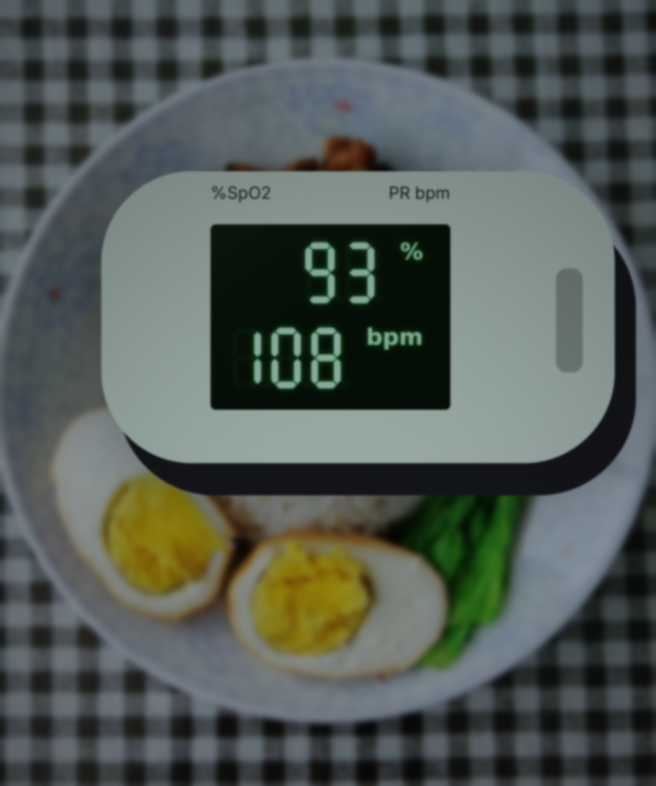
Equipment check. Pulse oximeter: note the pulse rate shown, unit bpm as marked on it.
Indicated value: 108 bpm
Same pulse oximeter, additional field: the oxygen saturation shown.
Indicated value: 93 %
